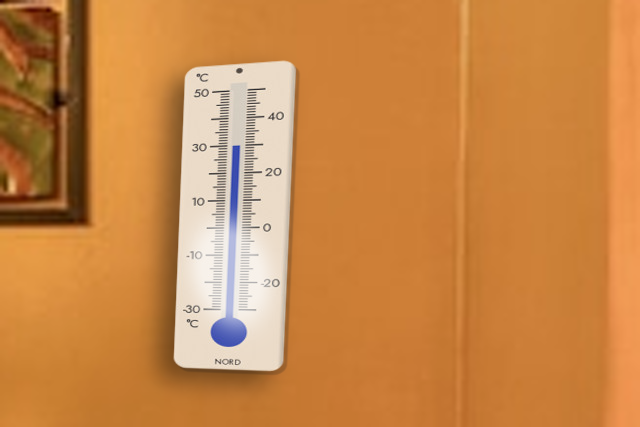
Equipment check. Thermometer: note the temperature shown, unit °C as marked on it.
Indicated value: 30 °C
